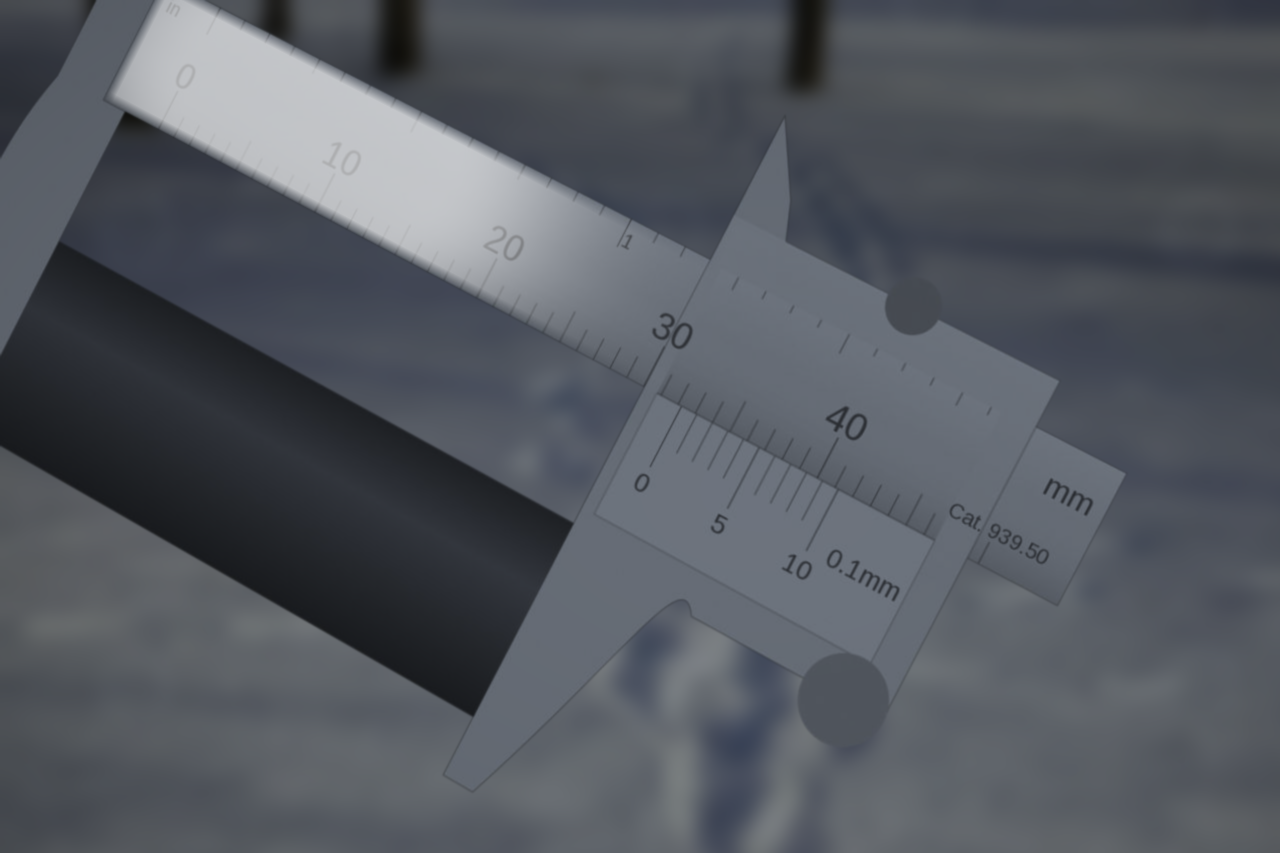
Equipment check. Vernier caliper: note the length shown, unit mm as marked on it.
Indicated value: 32.2 mm
